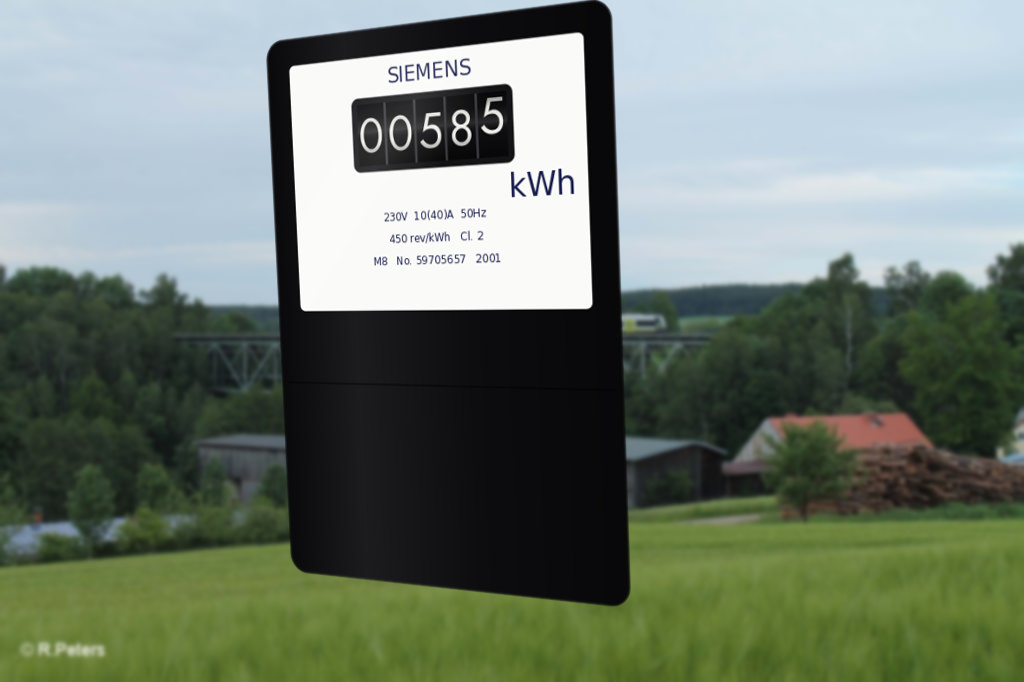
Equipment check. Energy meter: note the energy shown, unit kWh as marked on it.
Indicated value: 585 kWh
